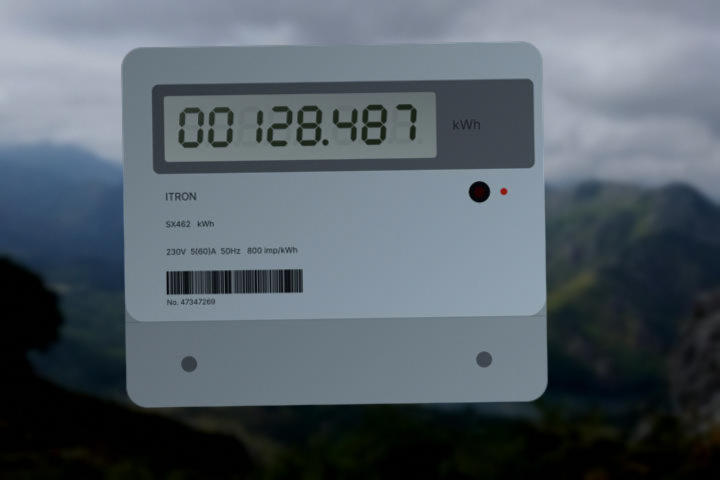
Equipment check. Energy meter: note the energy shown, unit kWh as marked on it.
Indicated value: 128.487 kWh
